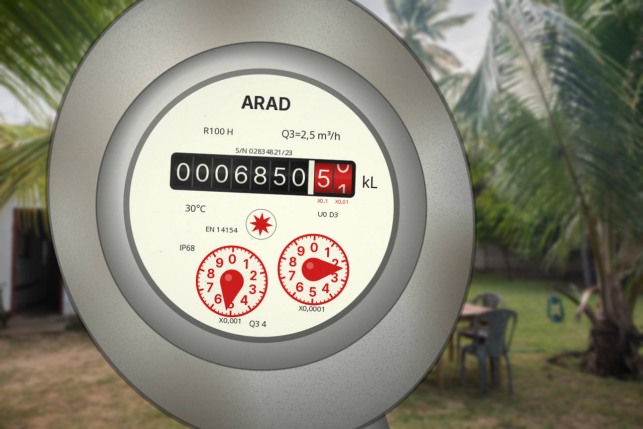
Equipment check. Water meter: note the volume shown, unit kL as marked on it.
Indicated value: 6850.5052 kL
